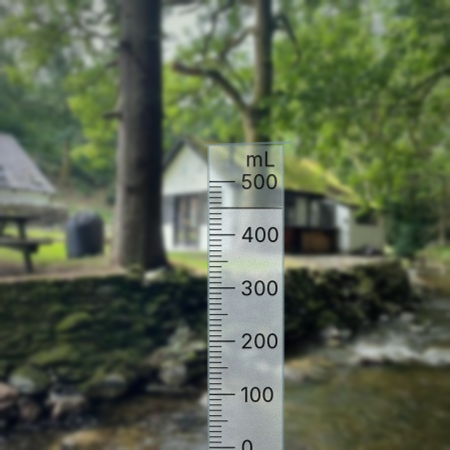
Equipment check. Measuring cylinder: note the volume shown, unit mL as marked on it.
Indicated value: 450 mL
